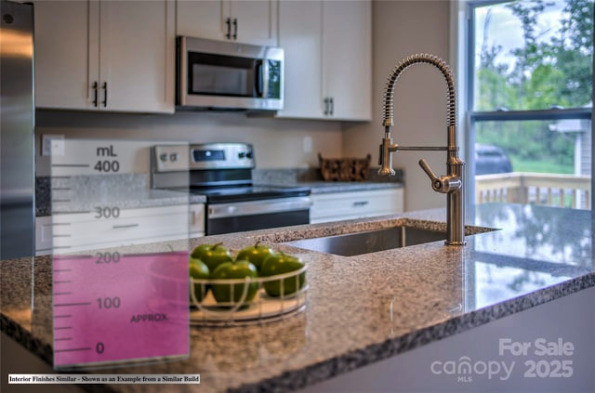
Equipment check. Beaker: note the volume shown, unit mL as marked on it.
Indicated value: 200 mL
